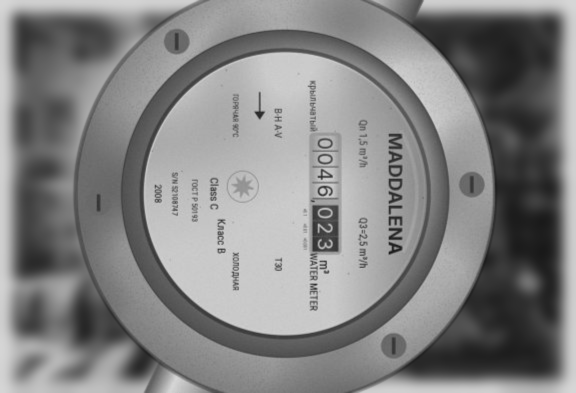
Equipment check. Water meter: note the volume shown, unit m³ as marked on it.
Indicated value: 46.023 m³
